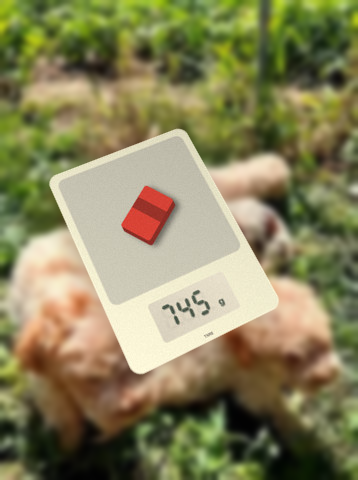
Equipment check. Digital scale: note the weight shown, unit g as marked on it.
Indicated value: 745 g
